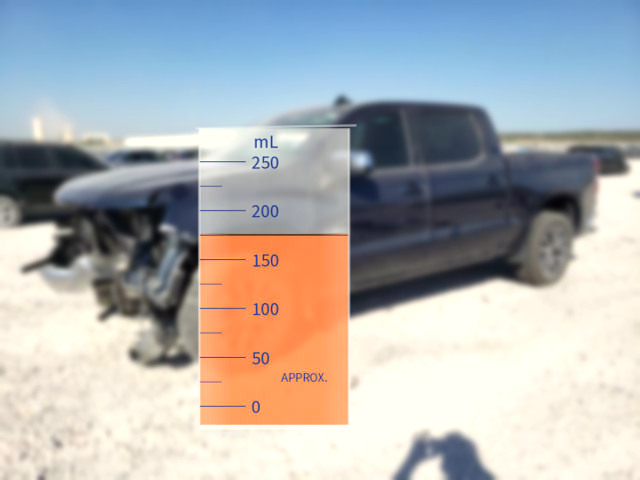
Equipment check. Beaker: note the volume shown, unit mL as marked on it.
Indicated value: 175 mL
